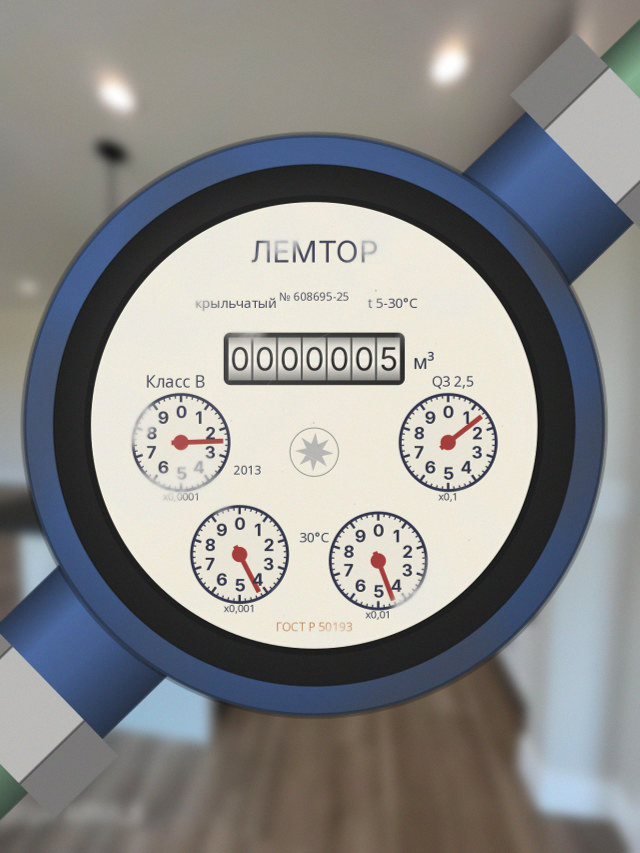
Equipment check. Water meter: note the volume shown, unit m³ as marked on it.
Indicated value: 5.1442 m³
